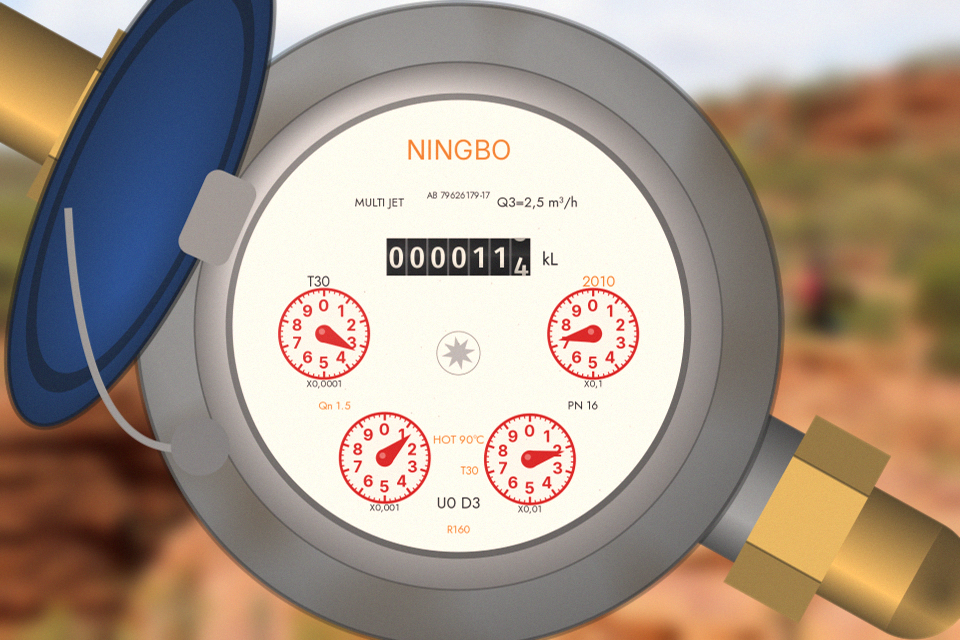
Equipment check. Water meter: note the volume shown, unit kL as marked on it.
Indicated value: 113.7213 kL
